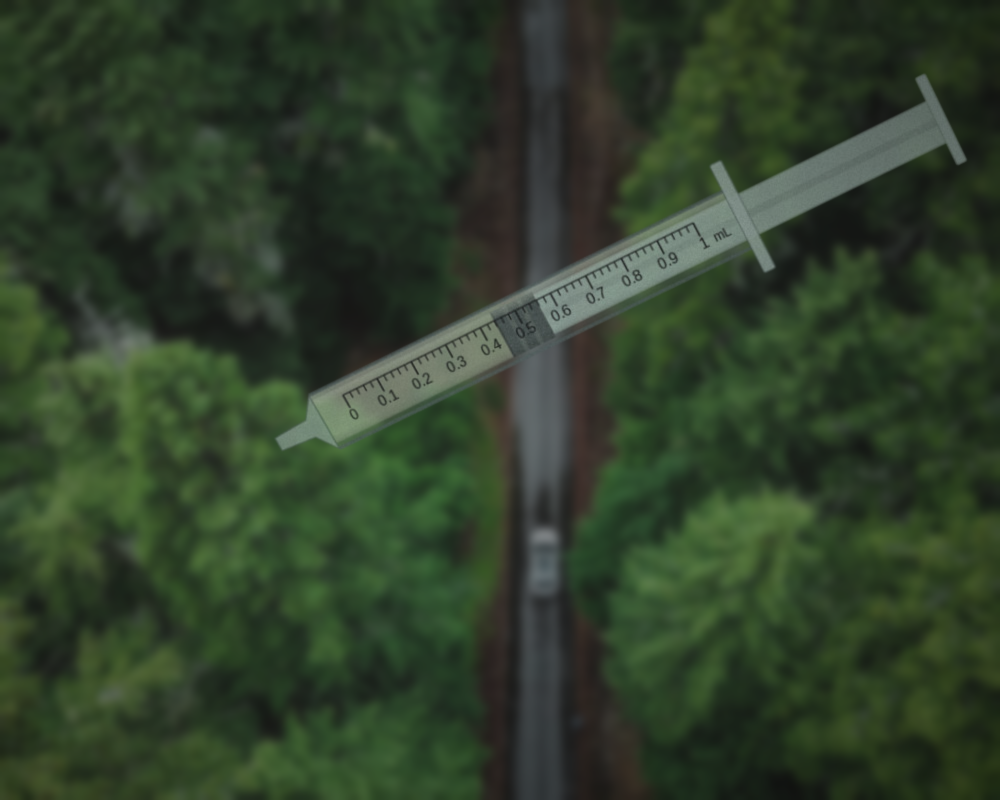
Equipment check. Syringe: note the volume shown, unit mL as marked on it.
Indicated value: 0.44 mL
